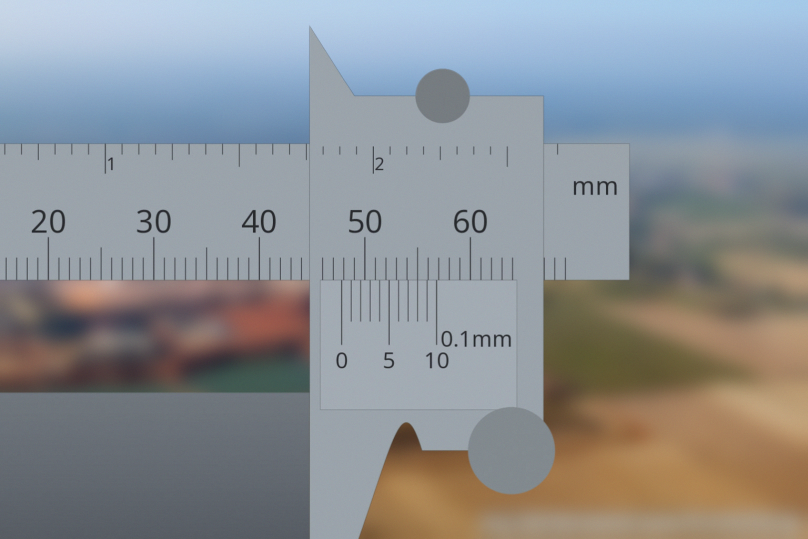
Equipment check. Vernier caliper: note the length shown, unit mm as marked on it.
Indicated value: 47.8 mm
